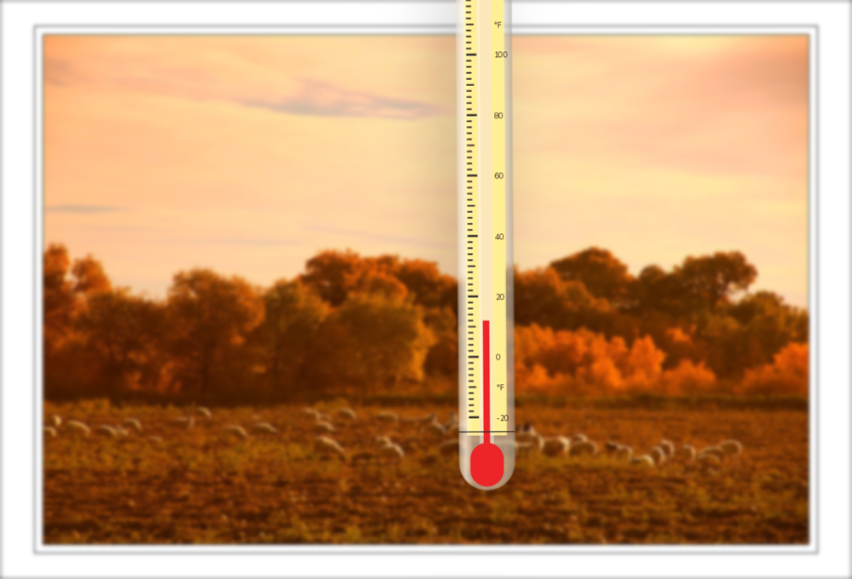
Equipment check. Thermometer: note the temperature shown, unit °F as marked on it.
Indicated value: 12 °F
